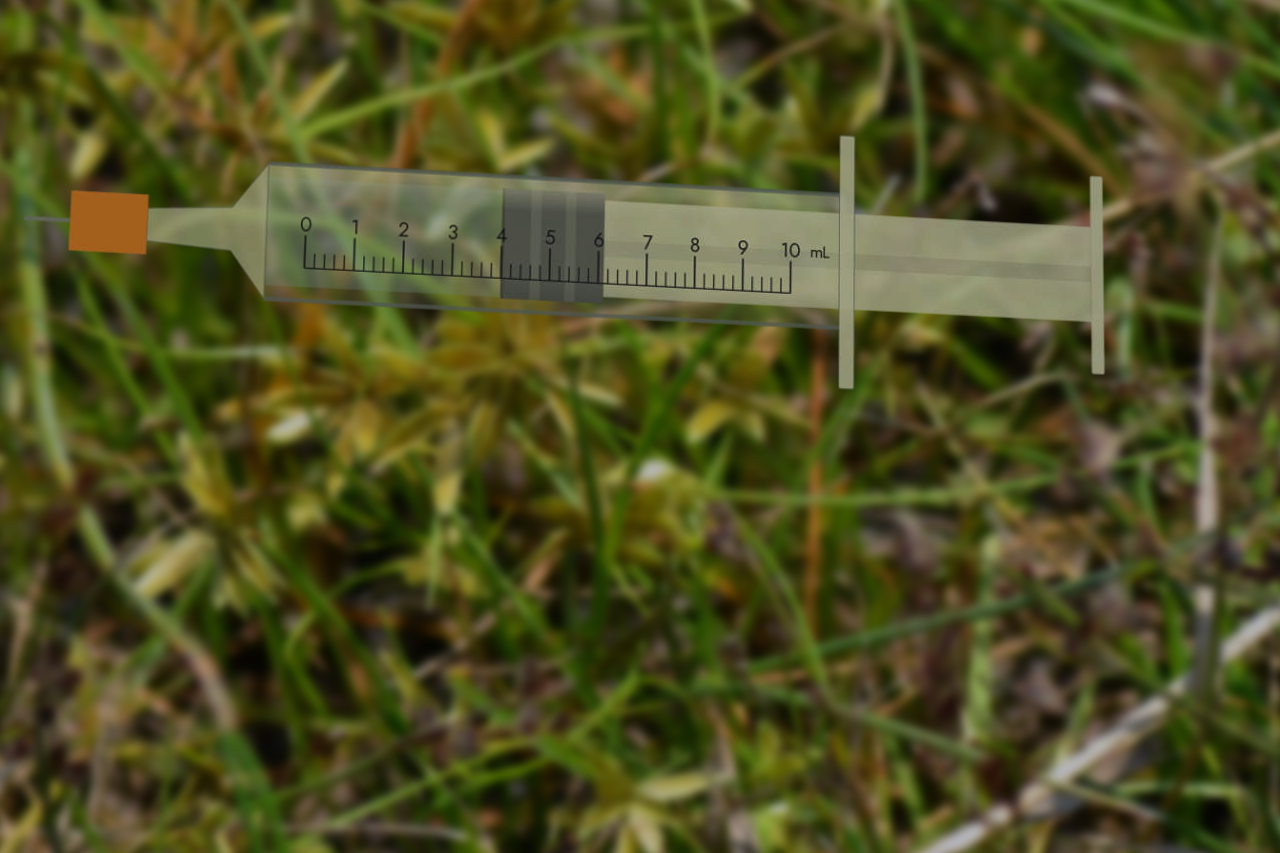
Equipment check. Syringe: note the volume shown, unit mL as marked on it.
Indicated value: 4 mL
